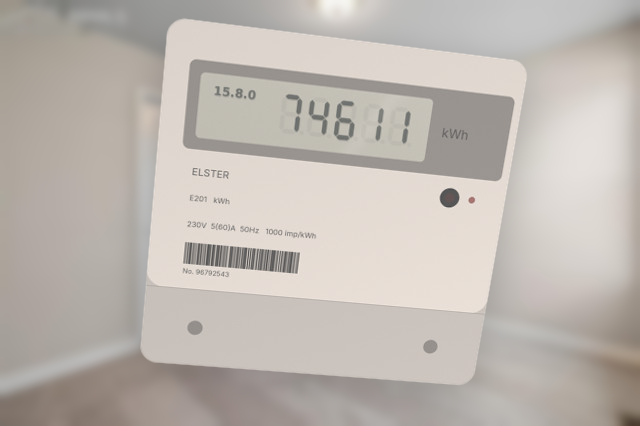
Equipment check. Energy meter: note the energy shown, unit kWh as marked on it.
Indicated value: 74611 kWh
